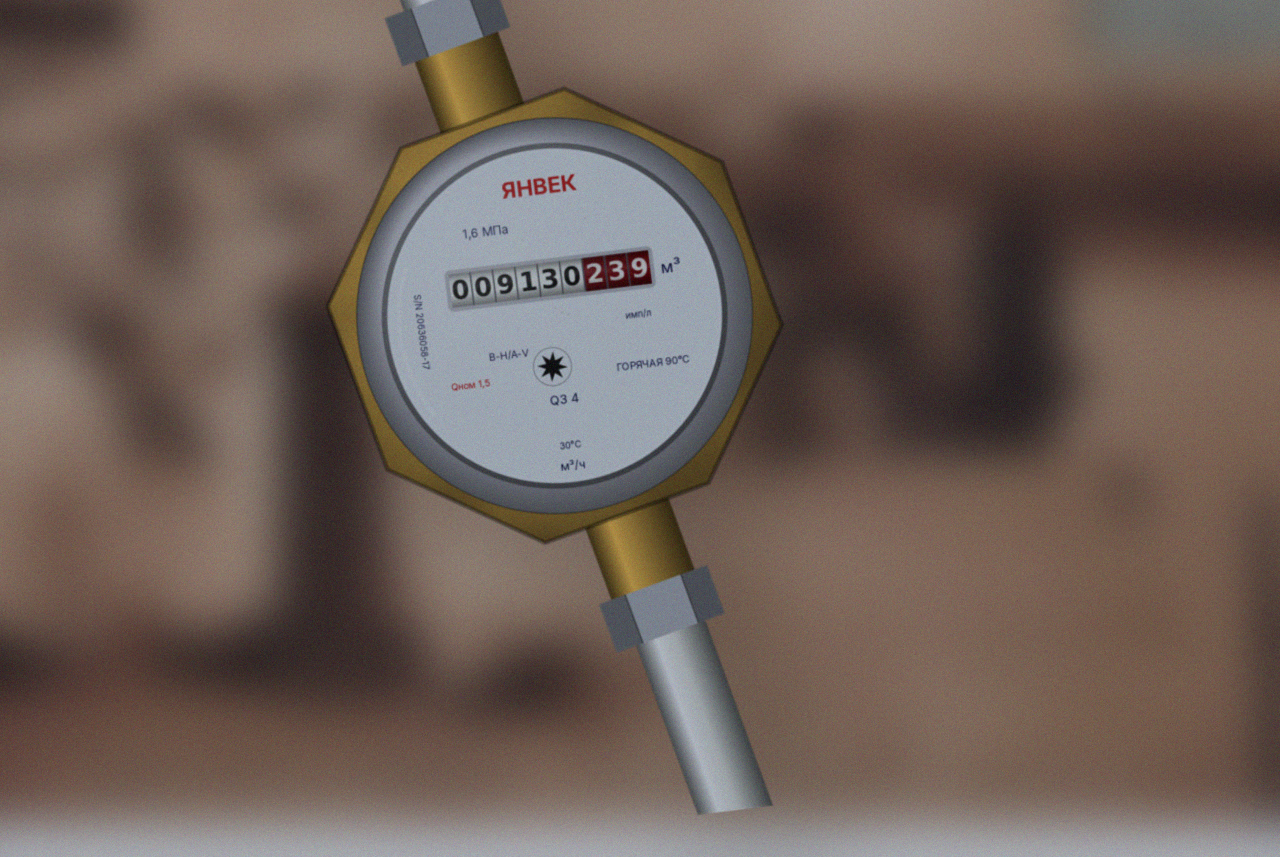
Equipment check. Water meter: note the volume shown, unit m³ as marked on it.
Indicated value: 9130.239 m³
